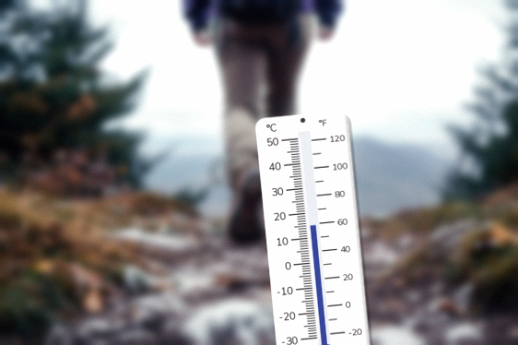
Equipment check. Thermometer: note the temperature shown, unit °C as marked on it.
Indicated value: 15 °C
